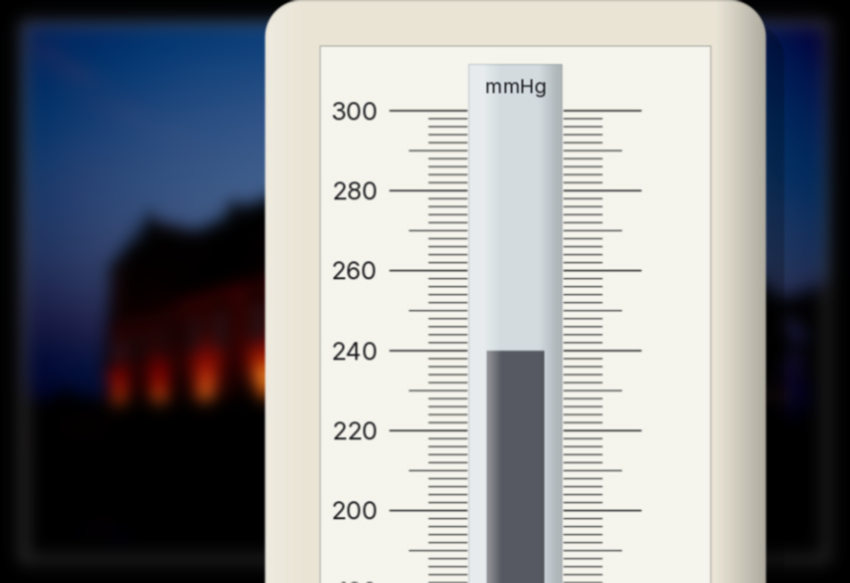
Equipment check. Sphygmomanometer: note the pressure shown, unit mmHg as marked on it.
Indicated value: 240 mmHg
